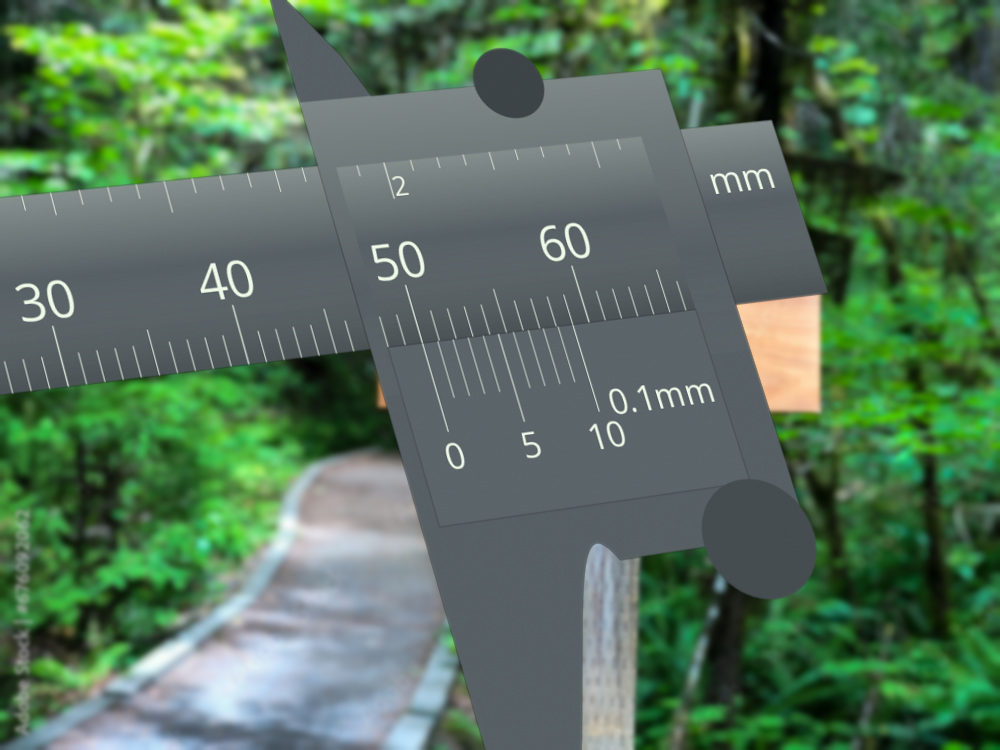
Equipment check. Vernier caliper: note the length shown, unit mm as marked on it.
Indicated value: 50.0 mm
